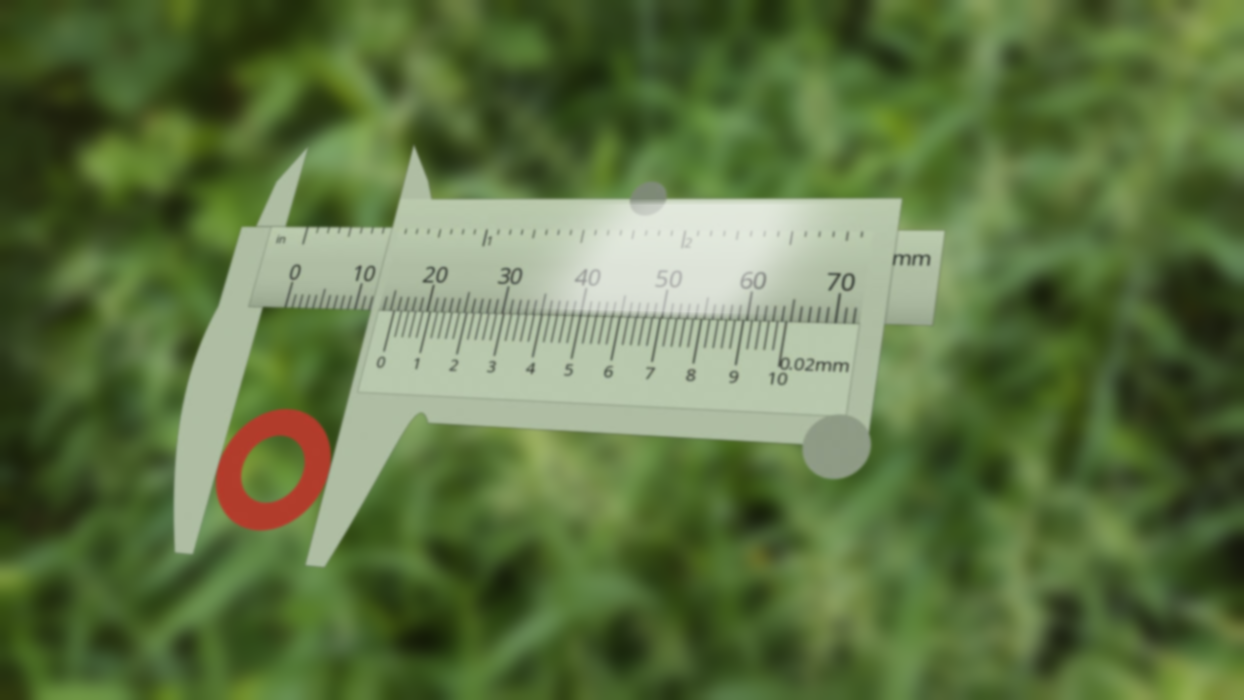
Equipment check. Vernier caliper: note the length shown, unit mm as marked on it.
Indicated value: 15.5 mm
